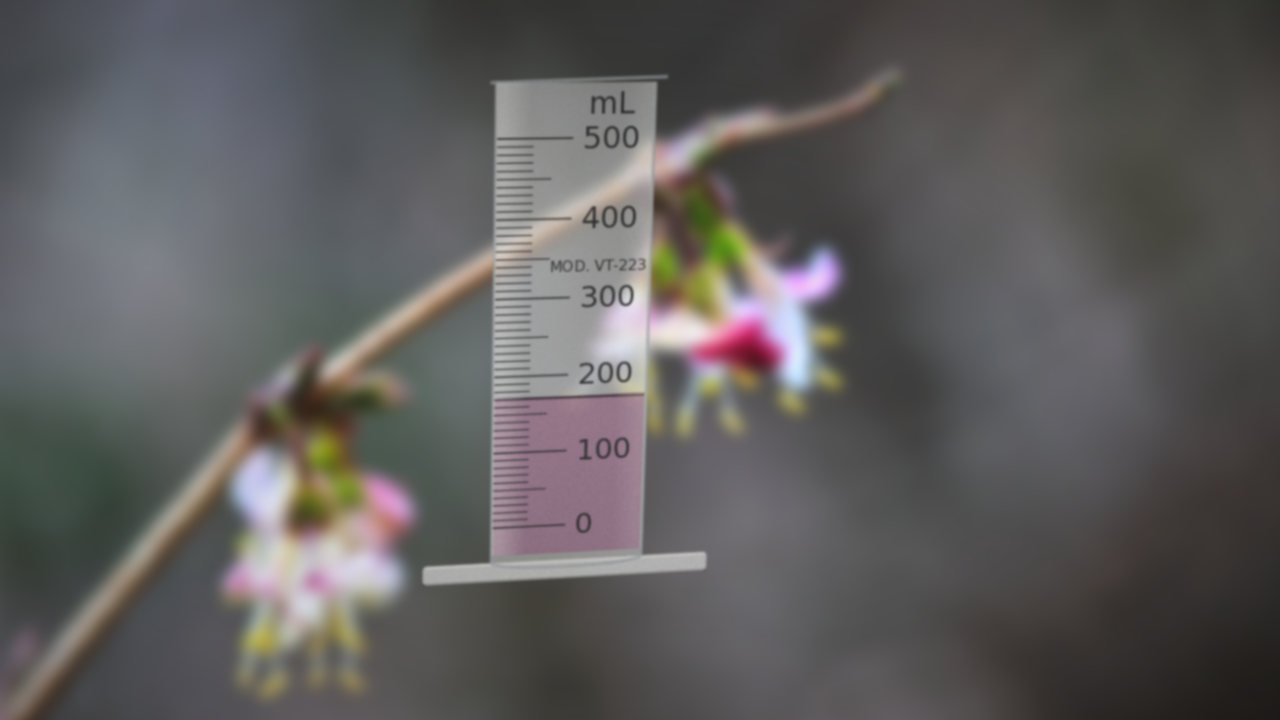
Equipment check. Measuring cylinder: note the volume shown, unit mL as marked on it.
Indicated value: 170 mL
